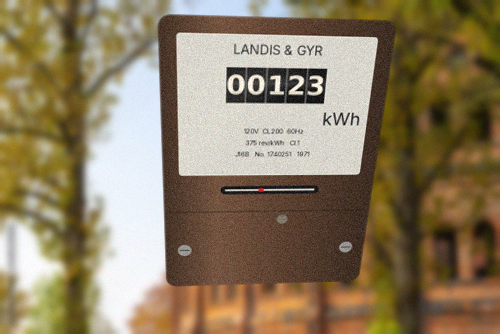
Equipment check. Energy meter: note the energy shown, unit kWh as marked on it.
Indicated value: 123 kWh
